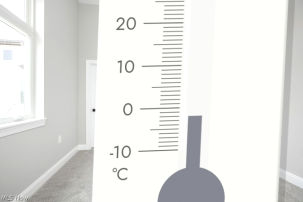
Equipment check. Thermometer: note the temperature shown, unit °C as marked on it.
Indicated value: -2 °C
